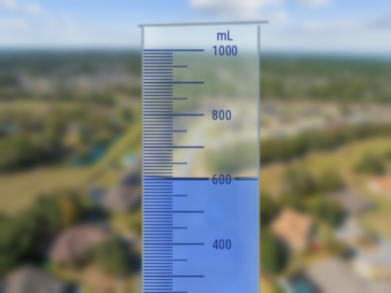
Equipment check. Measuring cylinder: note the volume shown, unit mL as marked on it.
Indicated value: 600 mL
